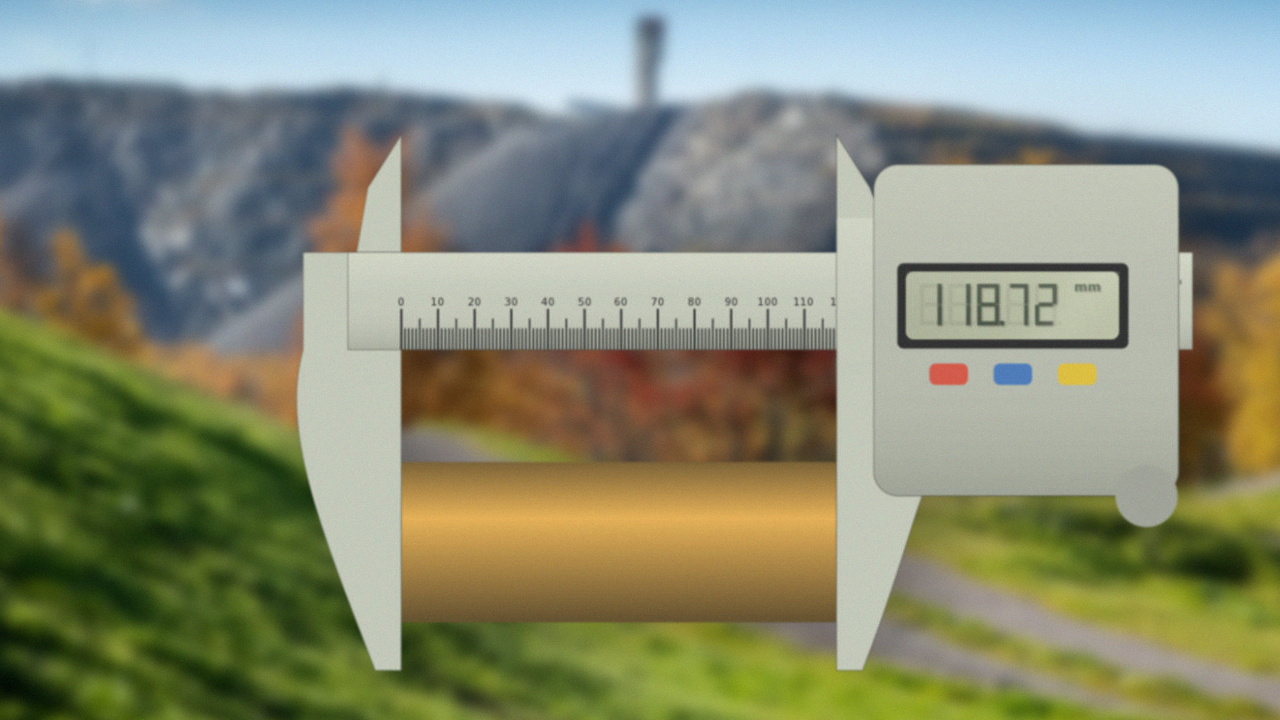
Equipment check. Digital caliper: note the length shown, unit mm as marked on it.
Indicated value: 118.72 mm
